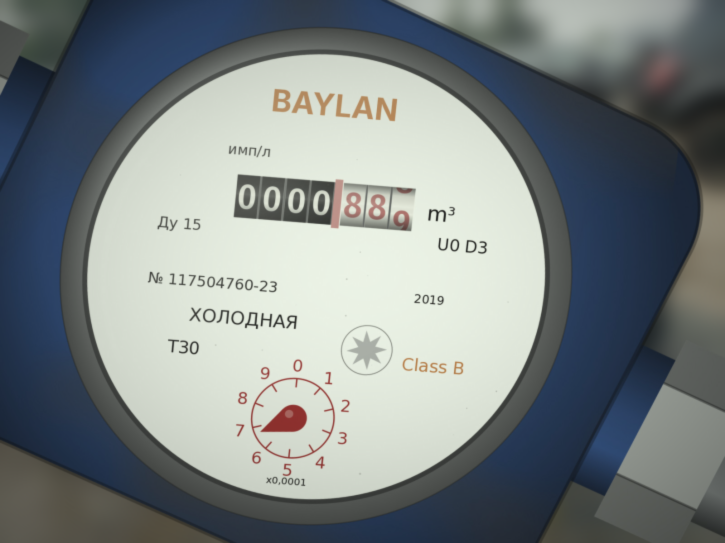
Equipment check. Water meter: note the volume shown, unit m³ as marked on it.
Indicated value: 0.8886 m³
